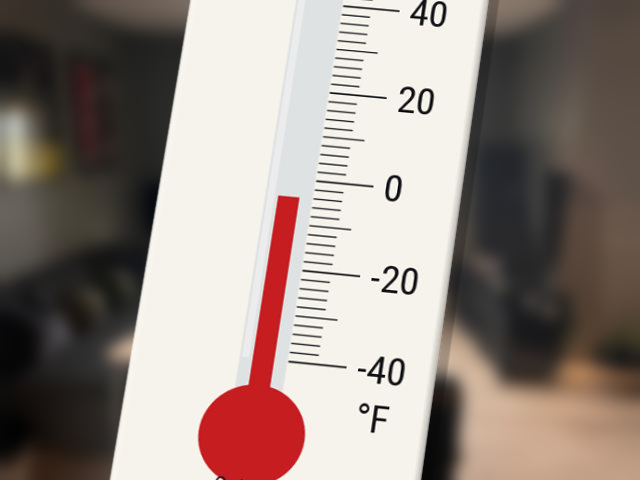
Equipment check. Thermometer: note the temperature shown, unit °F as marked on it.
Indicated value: -4 °F
